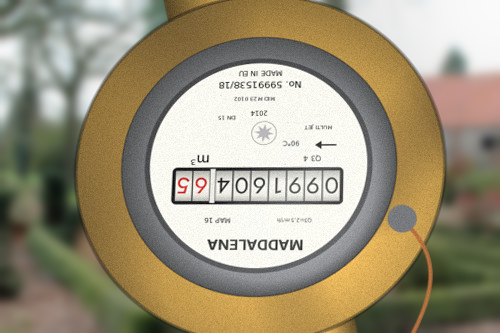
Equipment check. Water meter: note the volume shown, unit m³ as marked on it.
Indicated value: 991604.65 m³
